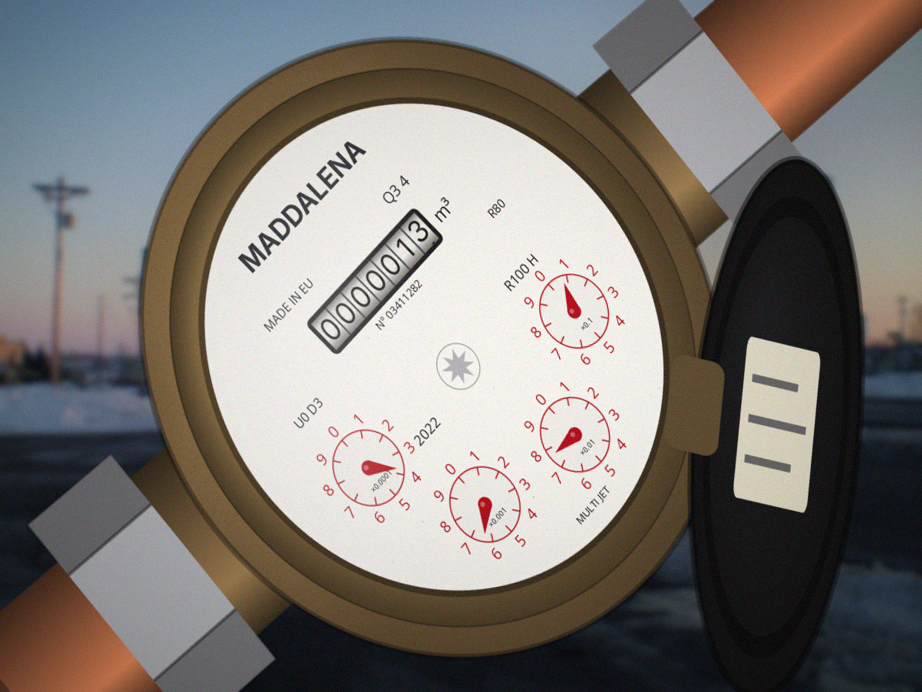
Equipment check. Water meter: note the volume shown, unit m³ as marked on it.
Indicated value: 13.0763 m³
